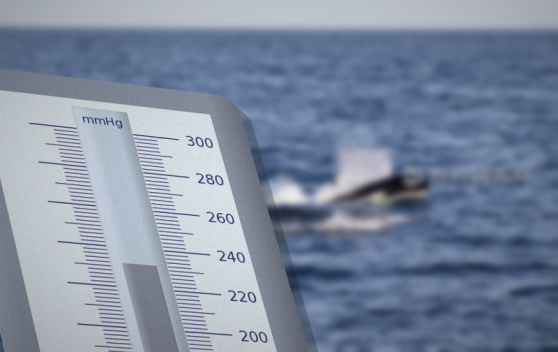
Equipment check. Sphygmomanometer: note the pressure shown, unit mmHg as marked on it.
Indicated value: 232 mmHg
